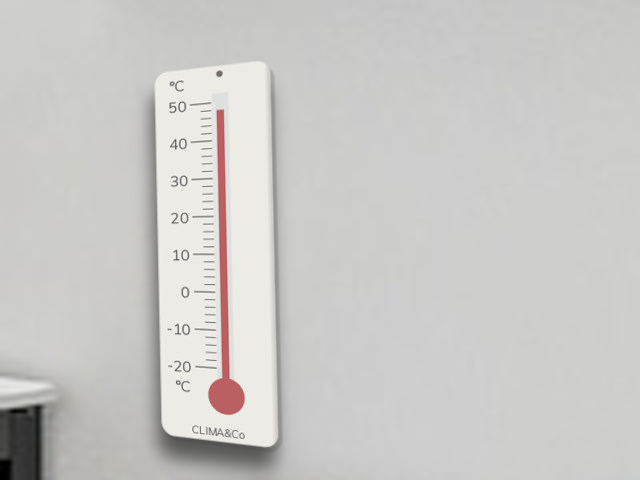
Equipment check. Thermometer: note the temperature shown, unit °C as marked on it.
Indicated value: 48 °C
